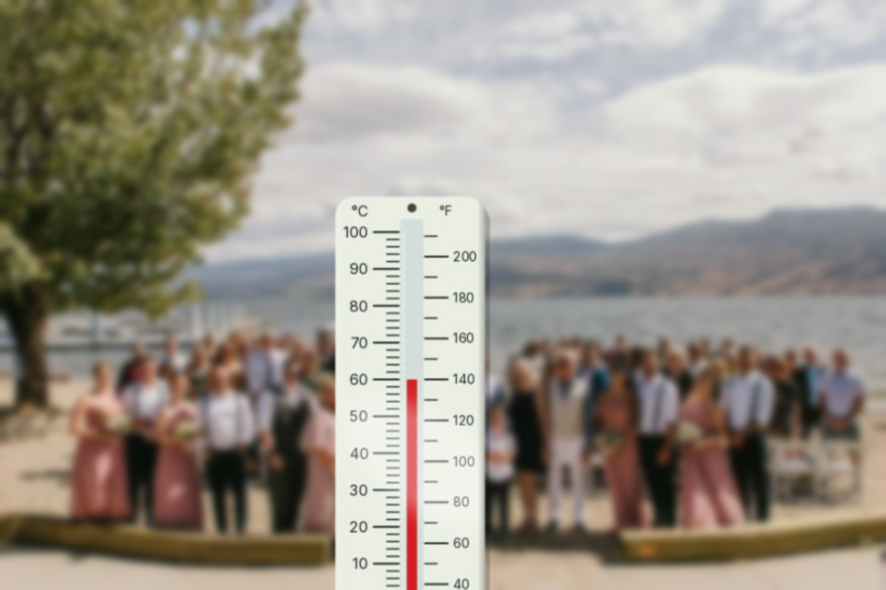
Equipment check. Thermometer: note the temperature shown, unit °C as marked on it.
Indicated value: 60 °C
